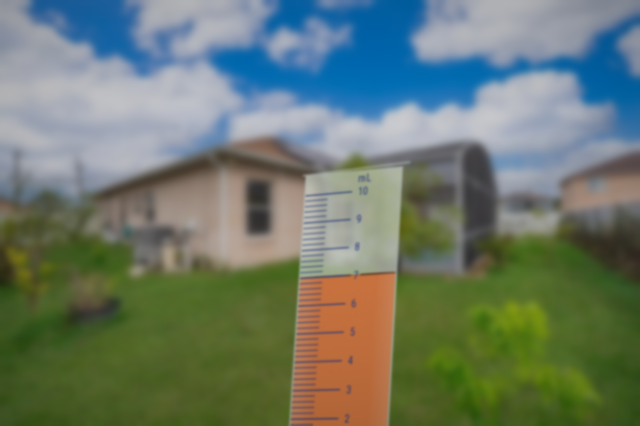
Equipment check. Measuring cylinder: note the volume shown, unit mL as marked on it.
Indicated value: 7 mL
